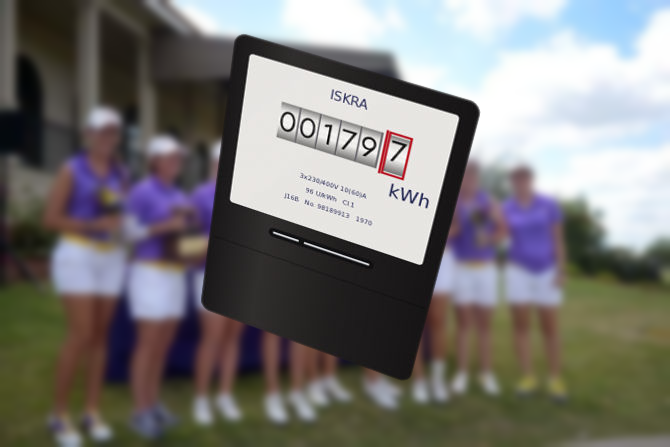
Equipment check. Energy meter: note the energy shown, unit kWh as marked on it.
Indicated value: 179.7 kWh
